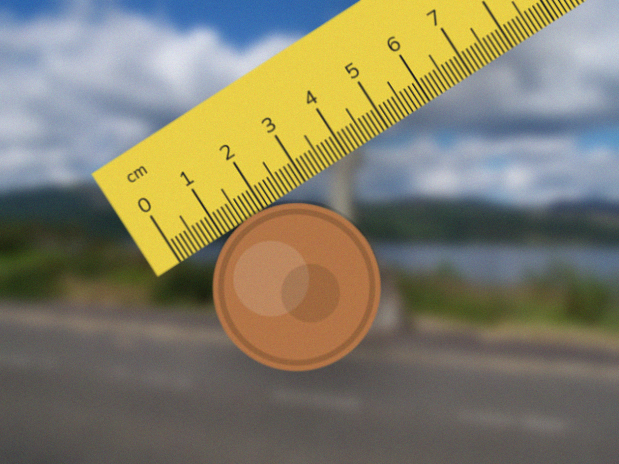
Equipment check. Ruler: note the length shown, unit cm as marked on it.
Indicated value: 3.4 cm
